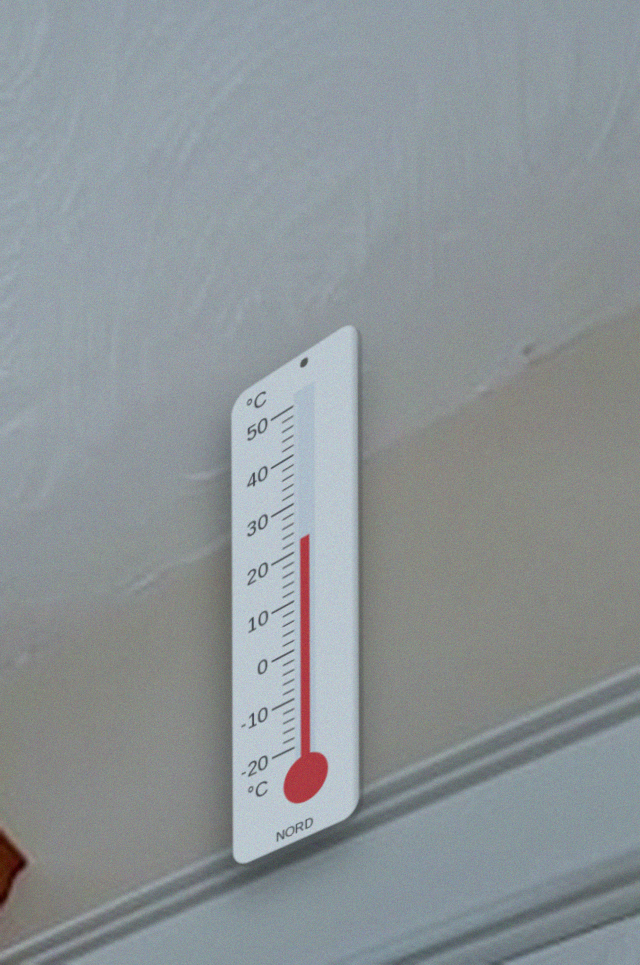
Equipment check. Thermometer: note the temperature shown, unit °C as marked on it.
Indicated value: 22 °C
